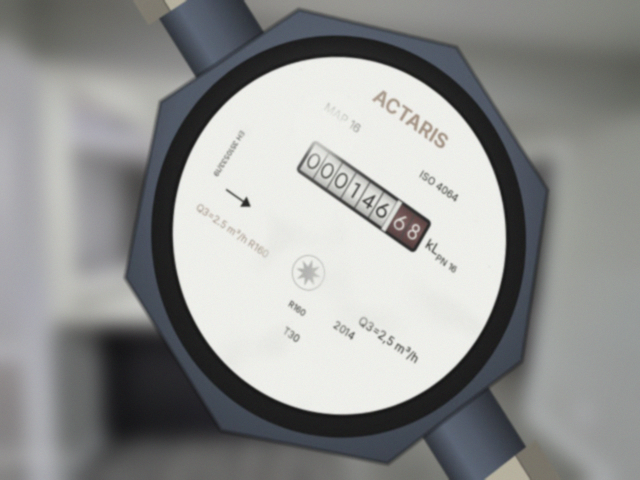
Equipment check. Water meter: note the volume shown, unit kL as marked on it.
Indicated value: 146.68 kL
